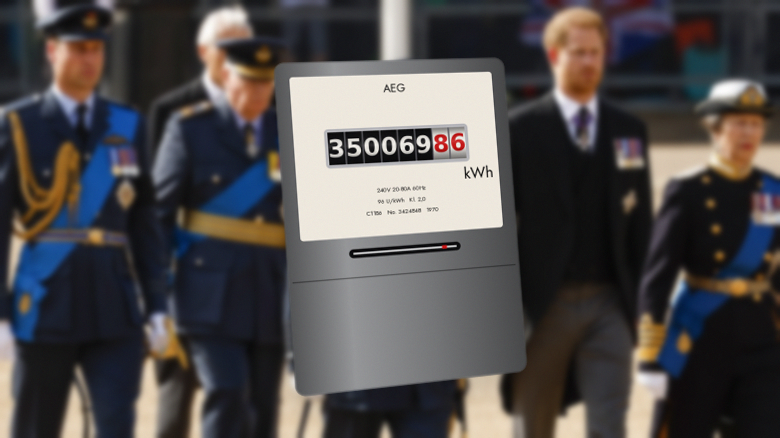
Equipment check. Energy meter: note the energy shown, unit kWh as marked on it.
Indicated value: 350069.86 kWh
